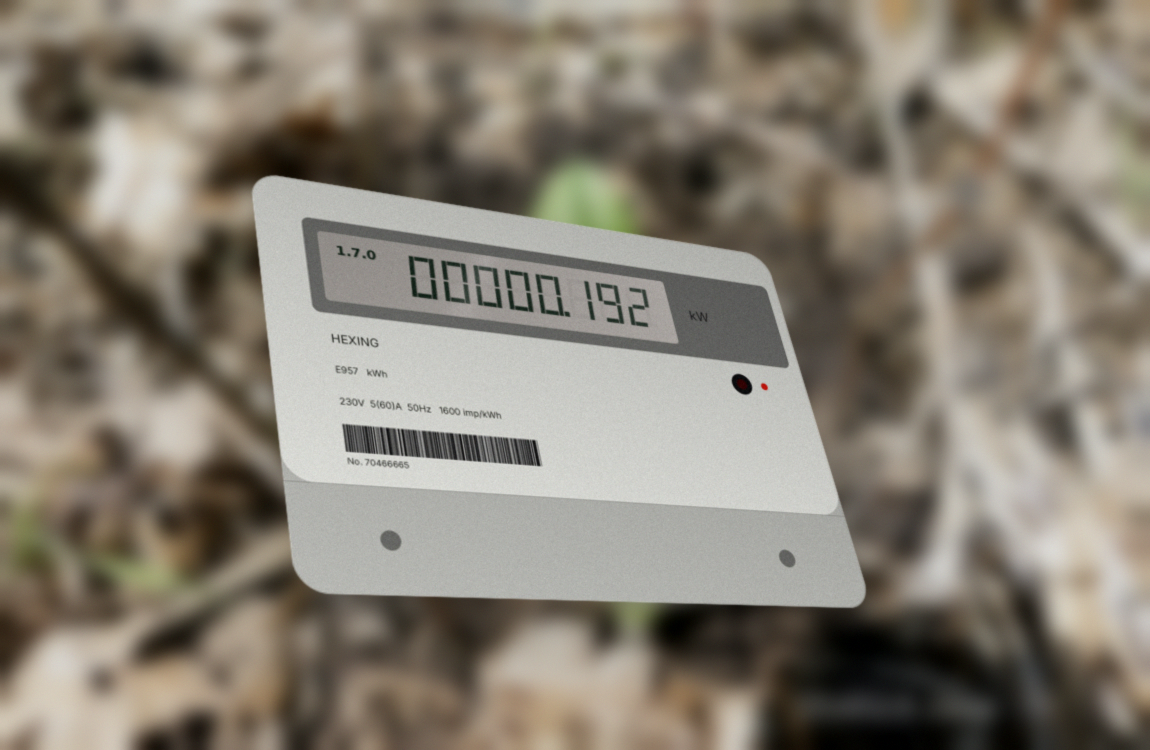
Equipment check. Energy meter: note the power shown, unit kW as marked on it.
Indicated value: 0.192 kW
